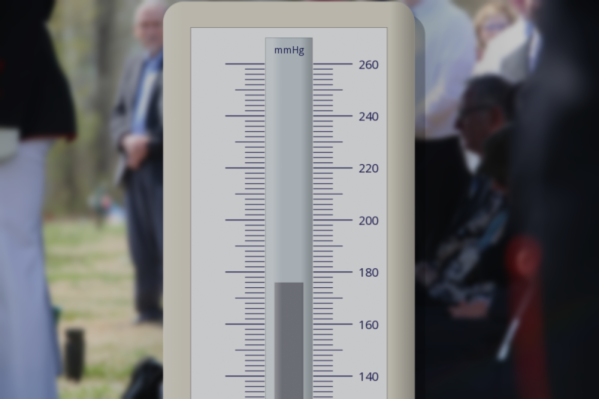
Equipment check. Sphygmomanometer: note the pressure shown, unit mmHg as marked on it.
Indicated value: 176 mmHg
